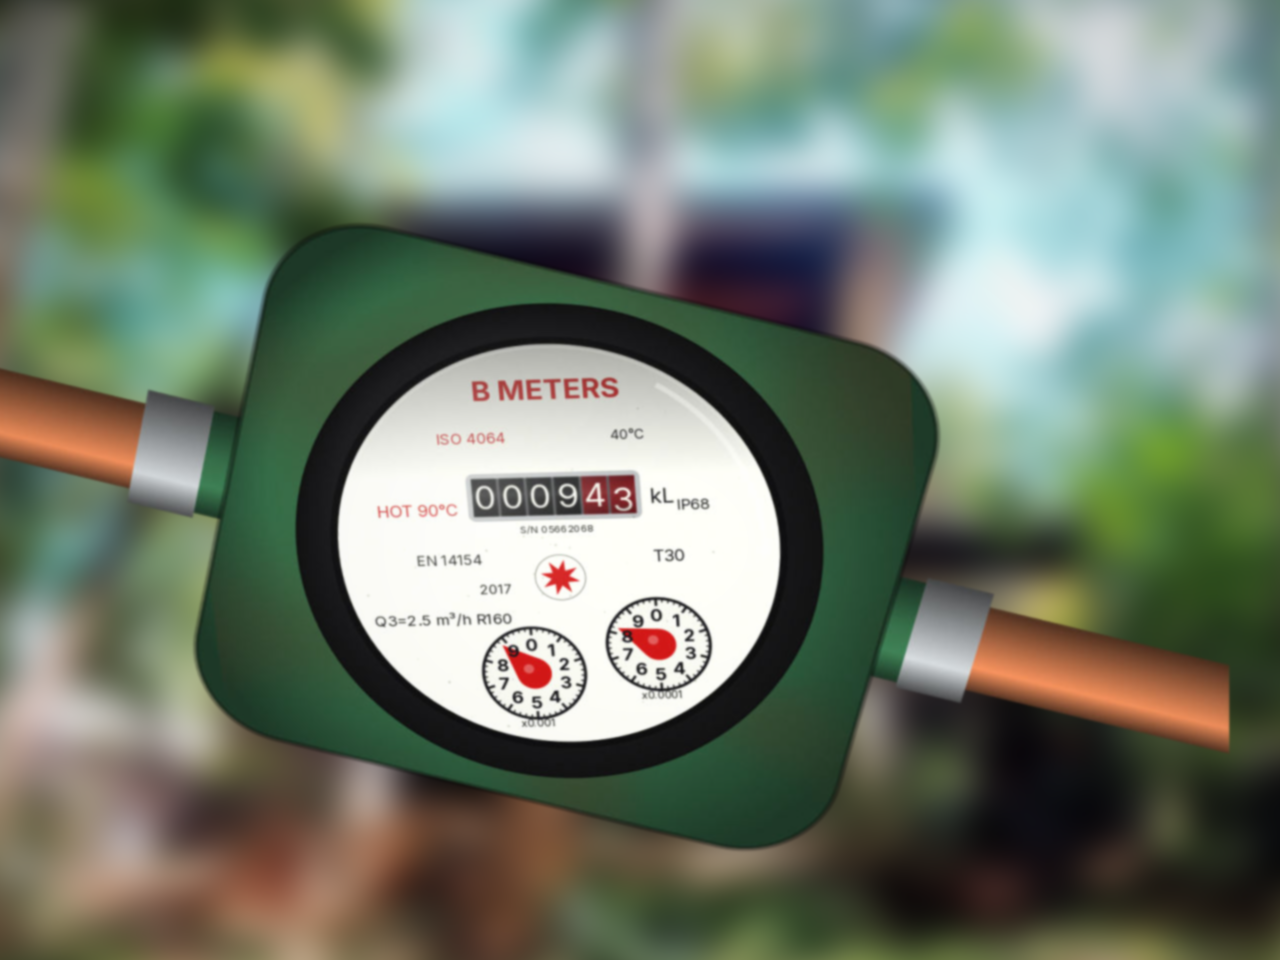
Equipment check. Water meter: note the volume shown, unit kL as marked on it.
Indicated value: 9.4288 kL
